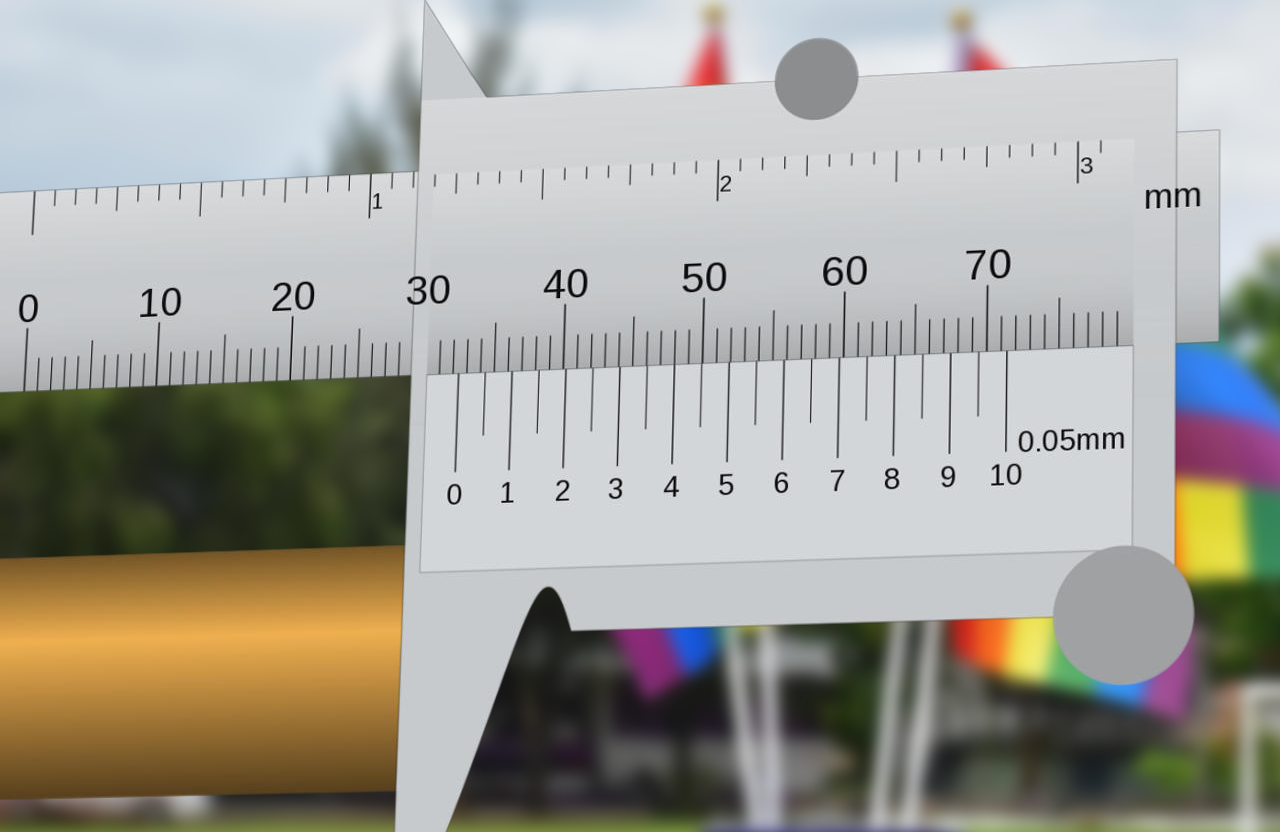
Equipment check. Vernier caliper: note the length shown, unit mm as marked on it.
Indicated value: 32.4 mm
